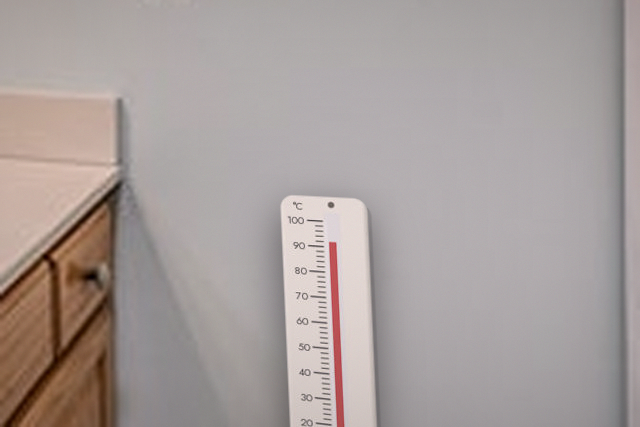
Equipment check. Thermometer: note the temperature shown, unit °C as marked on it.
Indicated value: 92 °C
